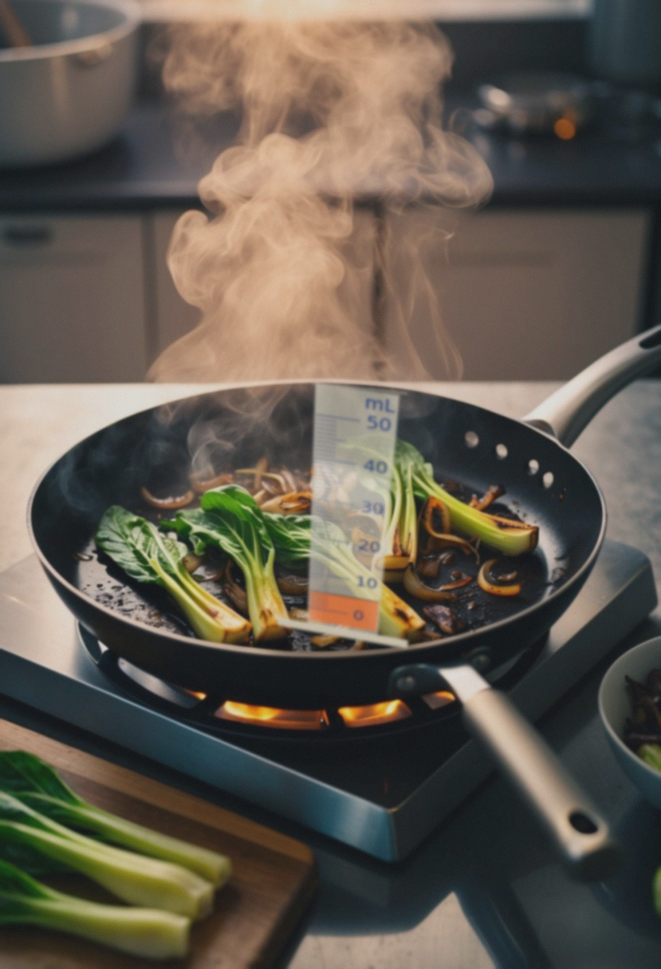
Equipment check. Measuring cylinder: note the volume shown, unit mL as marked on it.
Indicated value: 5 mL
